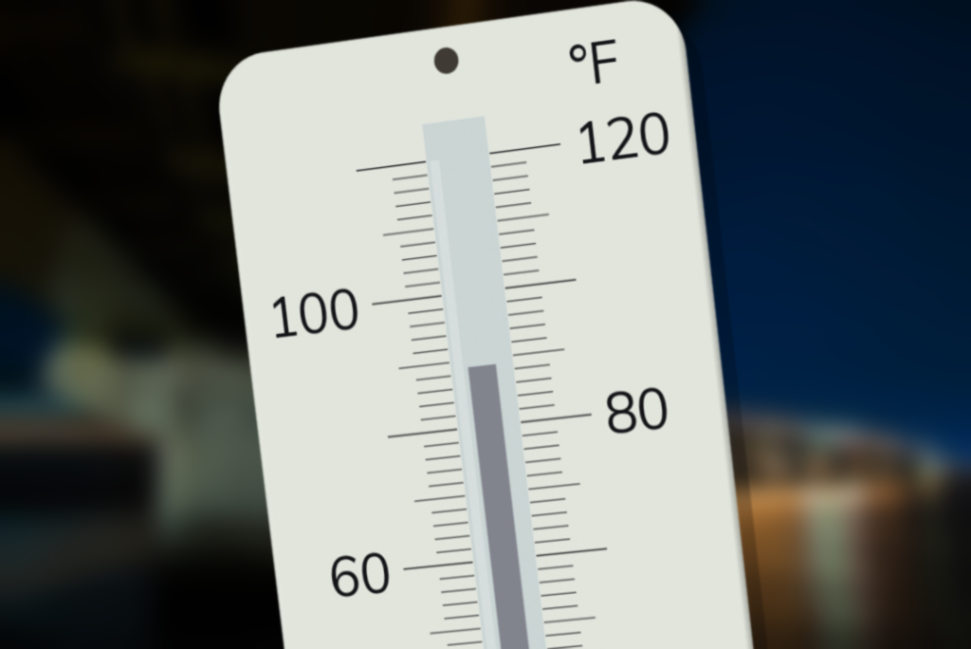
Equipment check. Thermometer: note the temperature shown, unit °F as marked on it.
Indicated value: 89 °F
